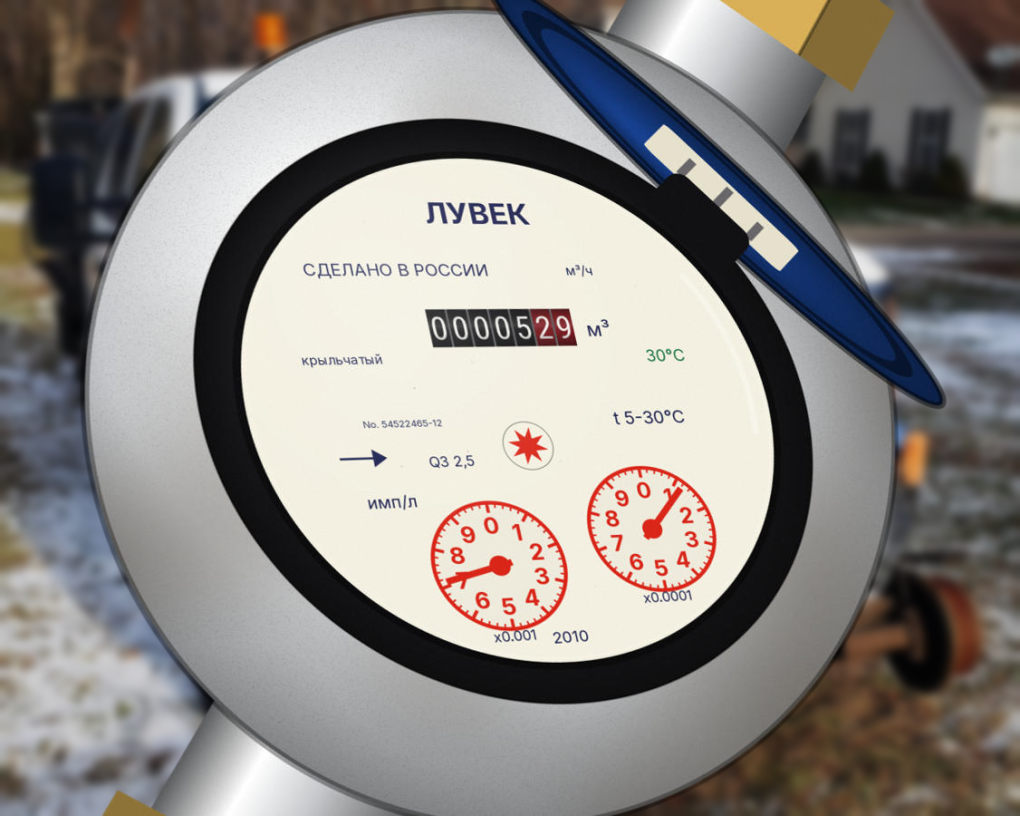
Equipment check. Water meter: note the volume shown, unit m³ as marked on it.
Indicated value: 5.2971 m³
